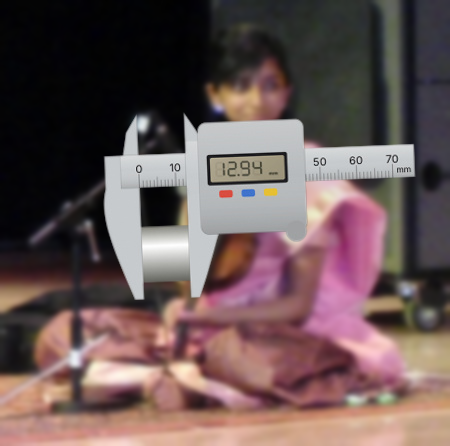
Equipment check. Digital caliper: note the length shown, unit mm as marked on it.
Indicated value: 12.94 mm
